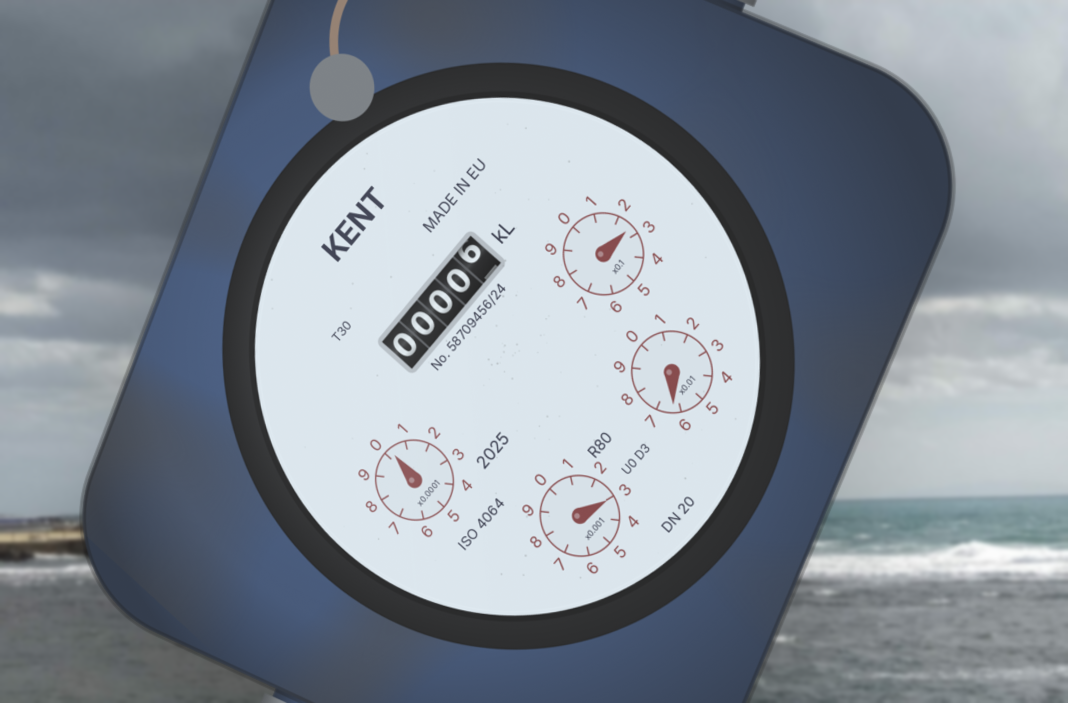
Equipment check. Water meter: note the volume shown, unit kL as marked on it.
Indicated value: 6.2630 kL
